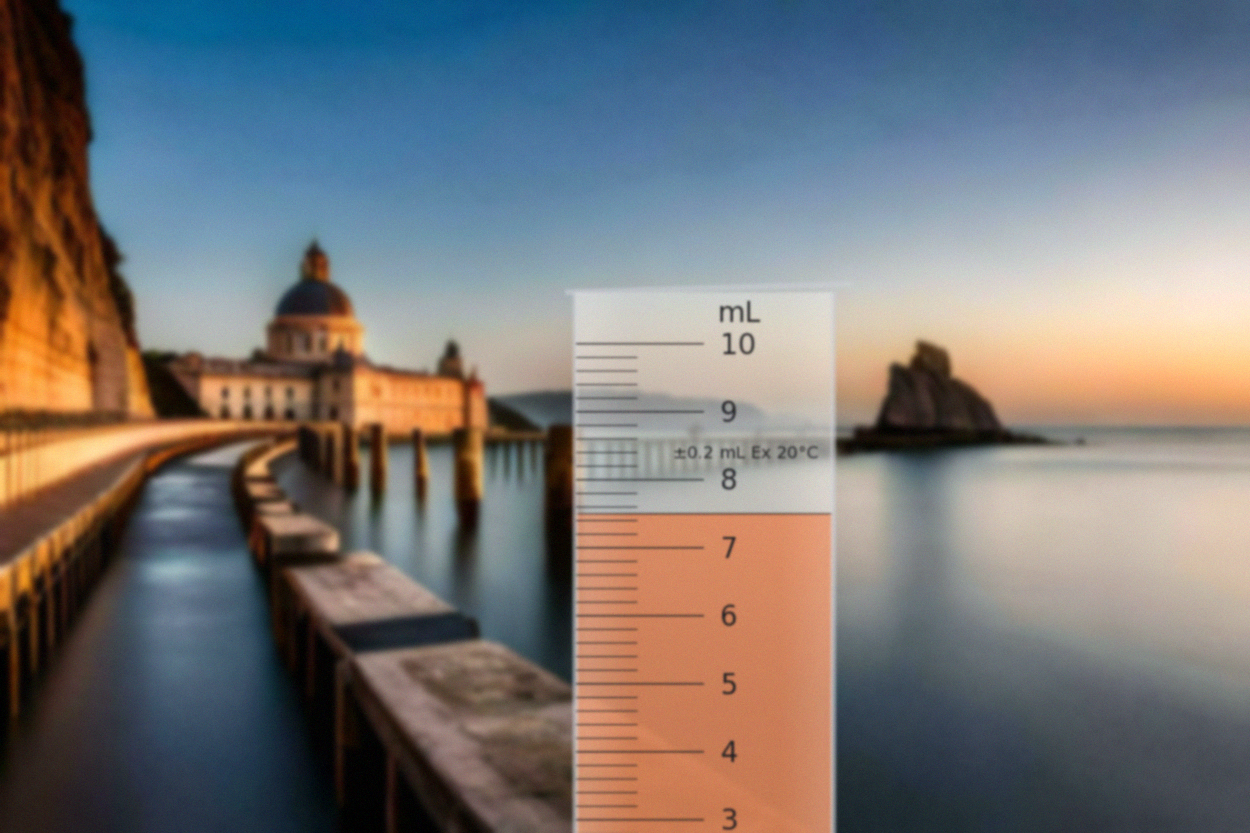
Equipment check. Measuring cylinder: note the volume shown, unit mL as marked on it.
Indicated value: 7.5 mL
